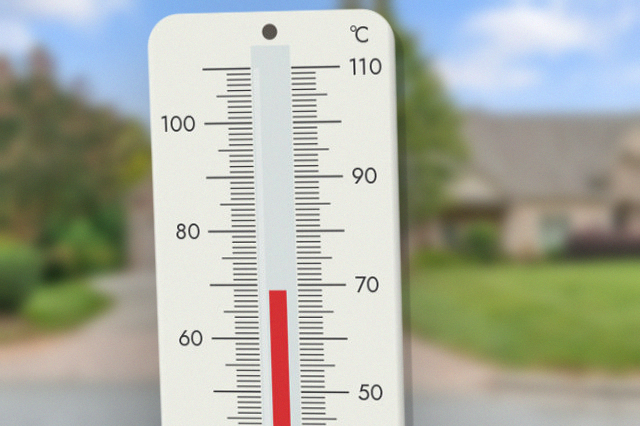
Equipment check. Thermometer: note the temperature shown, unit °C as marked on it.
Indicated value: 69 °C
